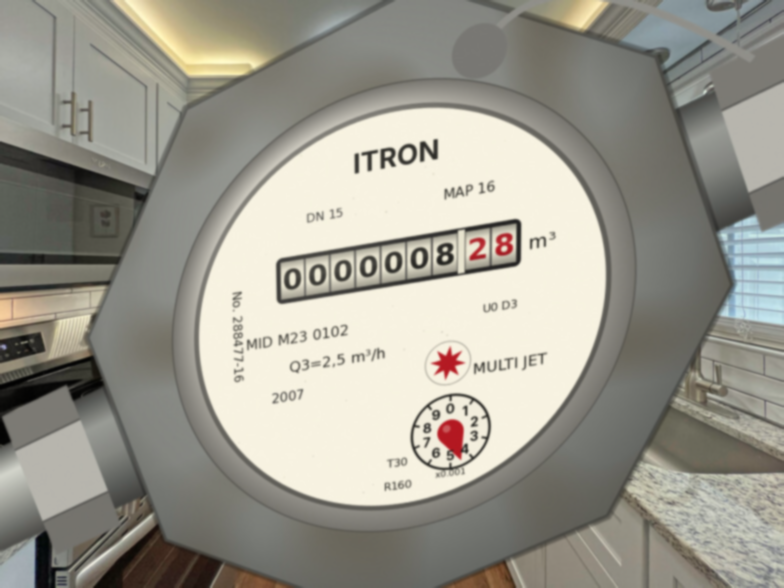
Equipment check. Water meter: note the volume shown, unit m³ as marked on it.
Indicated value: 8.284 m³
